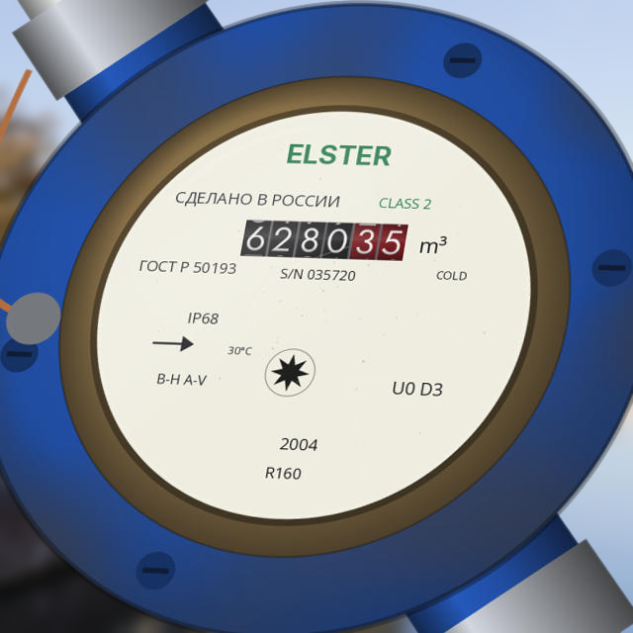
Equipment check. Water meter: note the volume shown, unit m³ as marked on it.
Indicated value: 6280.35 m³
